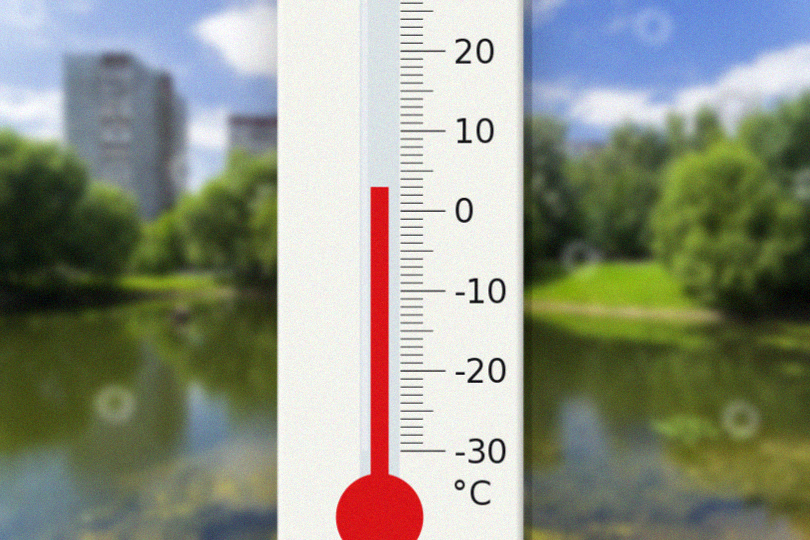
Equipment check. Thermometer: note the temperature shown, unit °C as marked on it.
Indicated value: 3 °C
